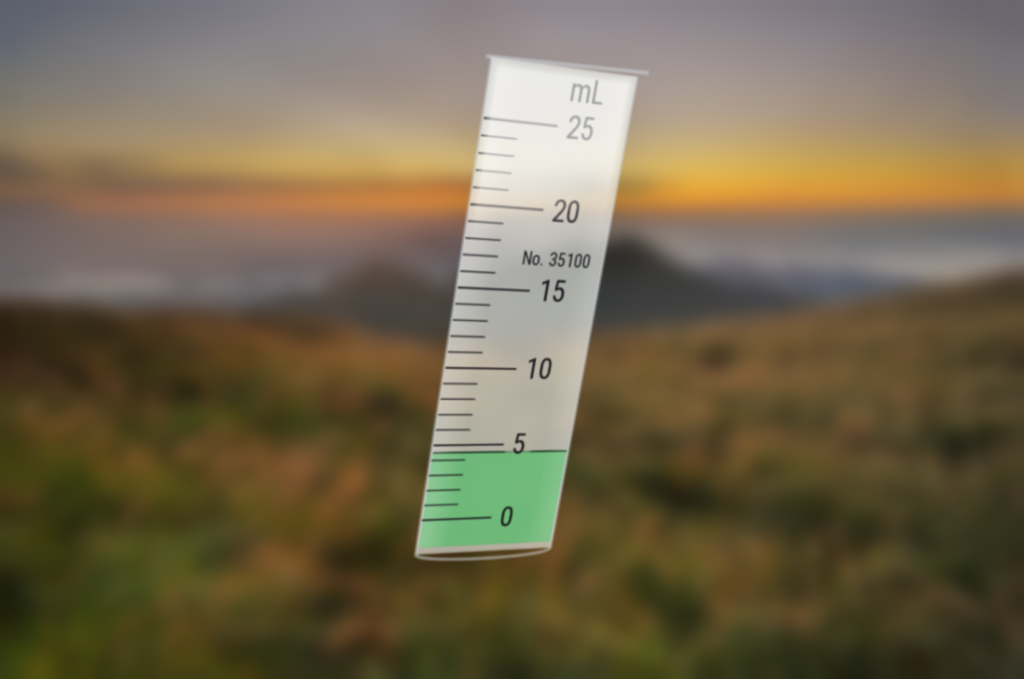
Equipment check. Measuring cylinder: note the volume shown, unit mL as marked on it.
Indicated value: 4.5 mL
